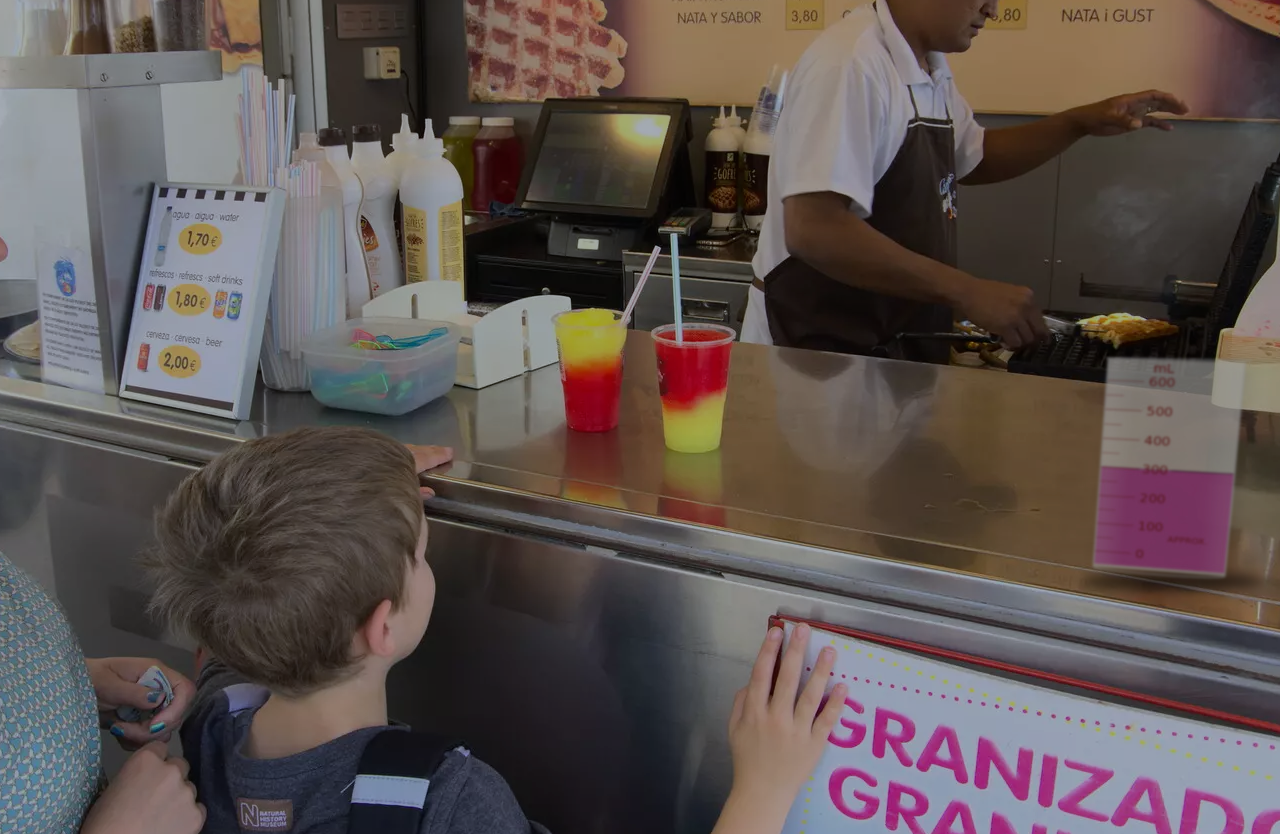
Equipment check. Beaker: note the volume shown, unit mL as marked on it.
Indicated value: 300 mL
